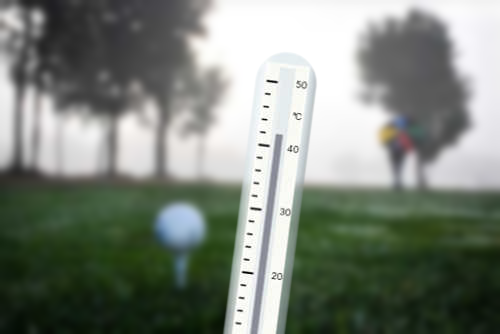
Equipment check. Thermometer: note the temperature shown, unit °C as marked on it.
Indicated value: 42 °C
